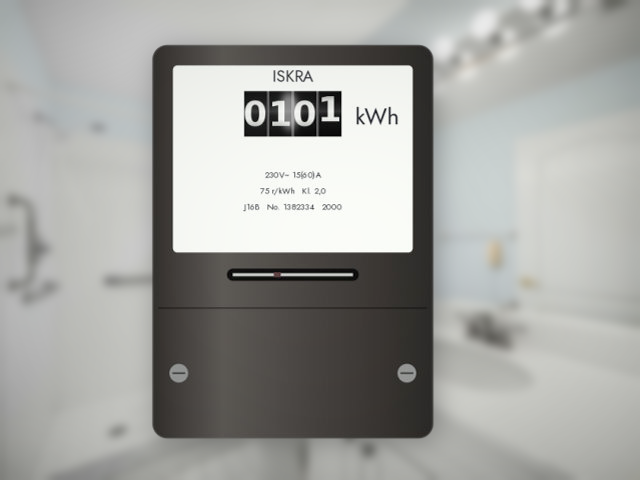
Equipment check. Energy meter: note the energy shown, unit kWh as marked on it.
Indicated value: 101 kWh
